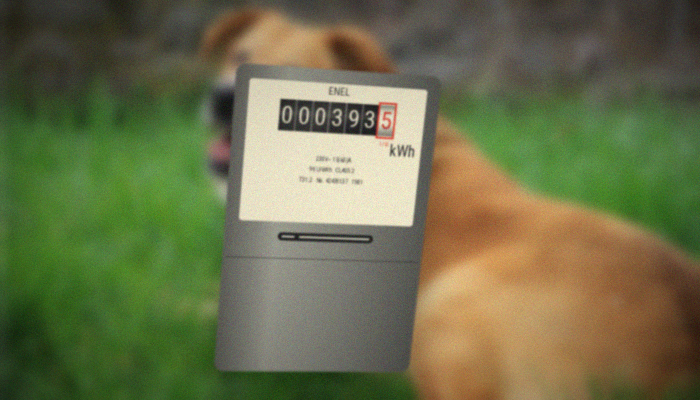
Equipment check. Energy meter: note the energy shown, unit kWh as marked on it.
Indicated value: 393.5 kWh
